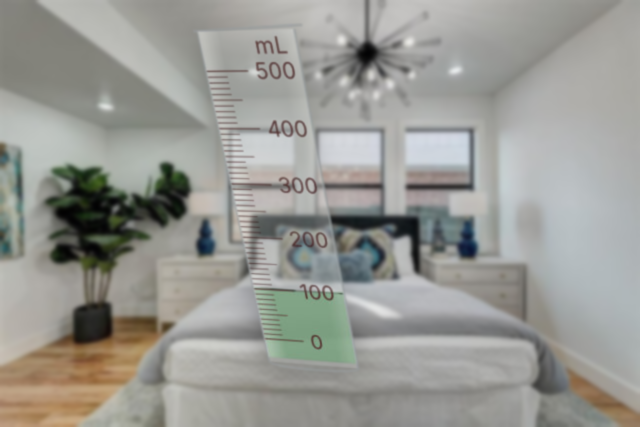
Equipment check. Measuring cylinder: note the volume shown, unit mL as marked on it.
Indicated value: 100 mL
